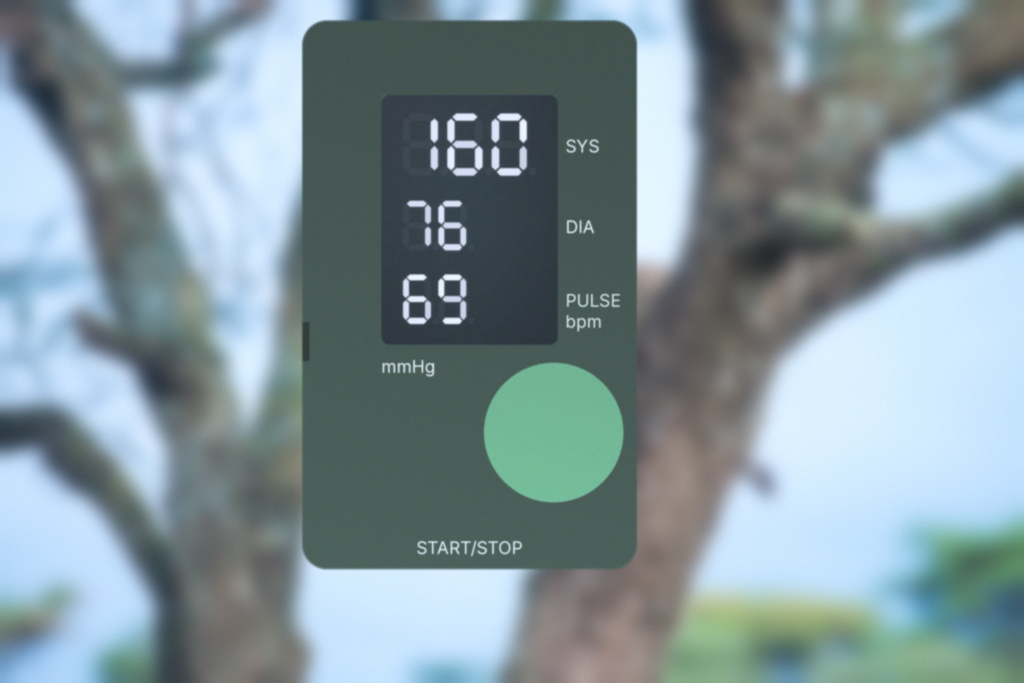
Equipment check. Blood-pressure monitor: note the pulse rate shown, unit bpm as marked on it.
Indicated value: 69 bpm
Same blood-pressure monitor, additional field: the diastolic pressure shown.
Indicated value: 76 mmHg
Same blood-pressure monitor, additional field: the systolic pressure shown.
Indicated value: 160 mmHg
